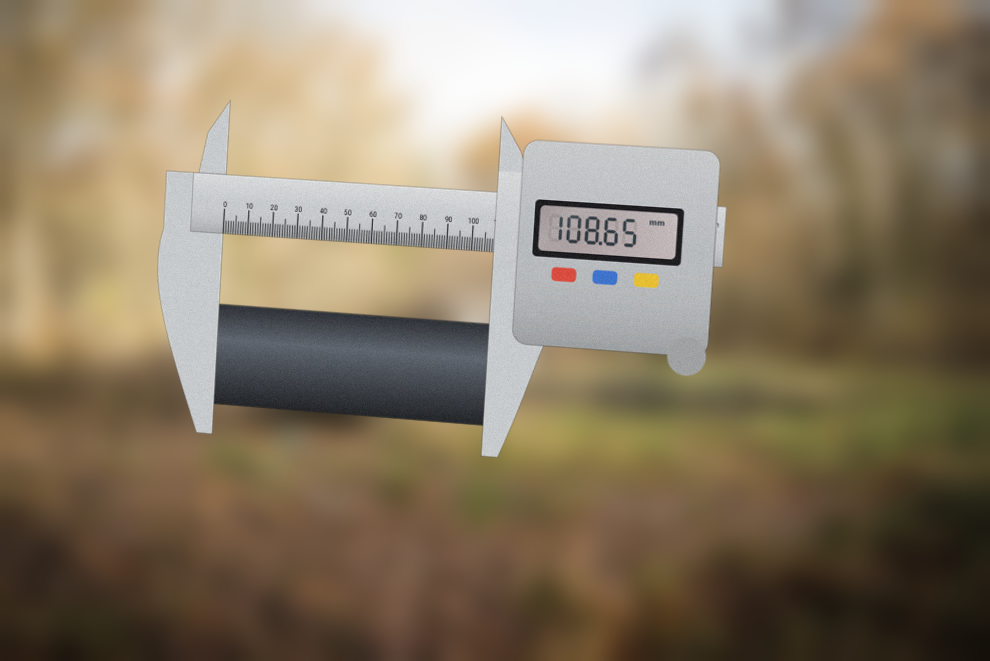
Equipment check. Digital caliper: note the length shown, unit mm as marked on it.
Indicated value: 108.65 mm
